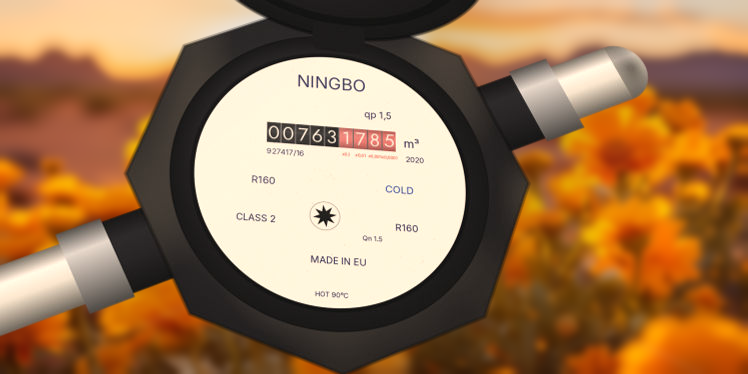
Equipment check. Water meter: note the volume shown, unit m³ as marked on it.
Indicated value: 763.1785 m³
